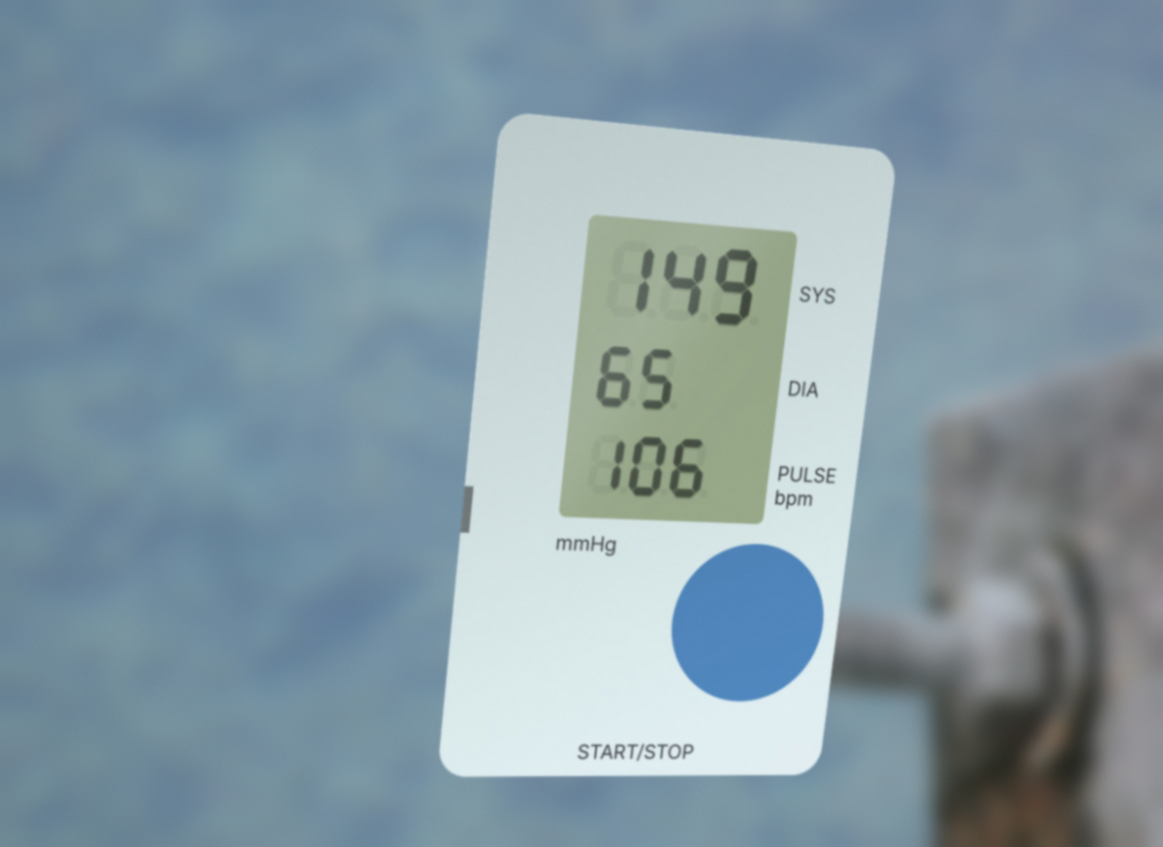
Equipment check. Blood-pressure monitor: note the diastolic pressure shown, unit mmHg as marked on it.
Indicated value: 65 mmHg
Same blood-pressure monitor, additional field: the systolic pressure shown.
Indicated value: 149 mmHg
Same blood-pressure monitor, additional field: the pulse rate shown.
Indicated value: 106 bpm
